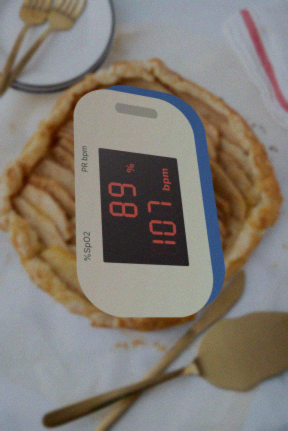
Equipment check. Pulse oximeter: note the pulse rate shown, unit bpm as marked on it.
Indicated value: 107 bpm
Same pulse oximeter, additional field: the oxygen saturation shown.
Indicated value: 89 %
